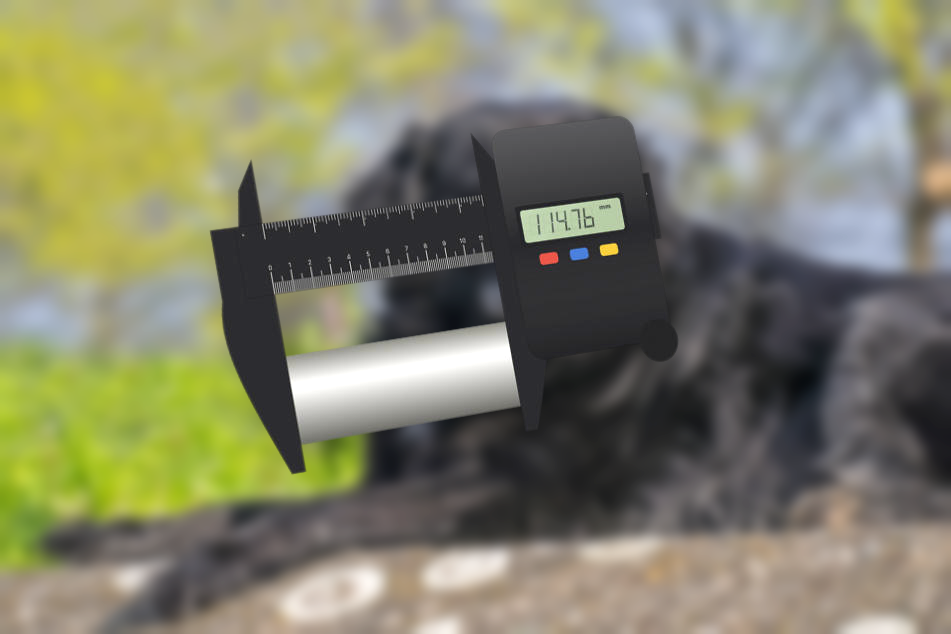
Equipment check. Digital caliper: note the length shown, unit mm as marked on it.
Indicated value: 114.76 mm
